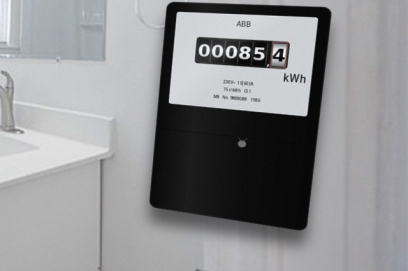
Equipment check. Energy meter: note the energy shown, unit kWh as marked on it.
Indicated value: 85.4 kWh
